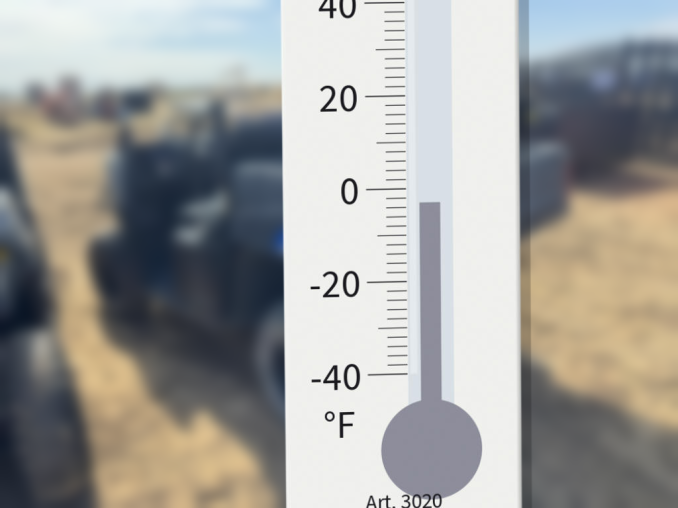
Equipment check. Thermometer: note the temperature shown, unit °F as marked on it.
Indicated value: -3 °F
